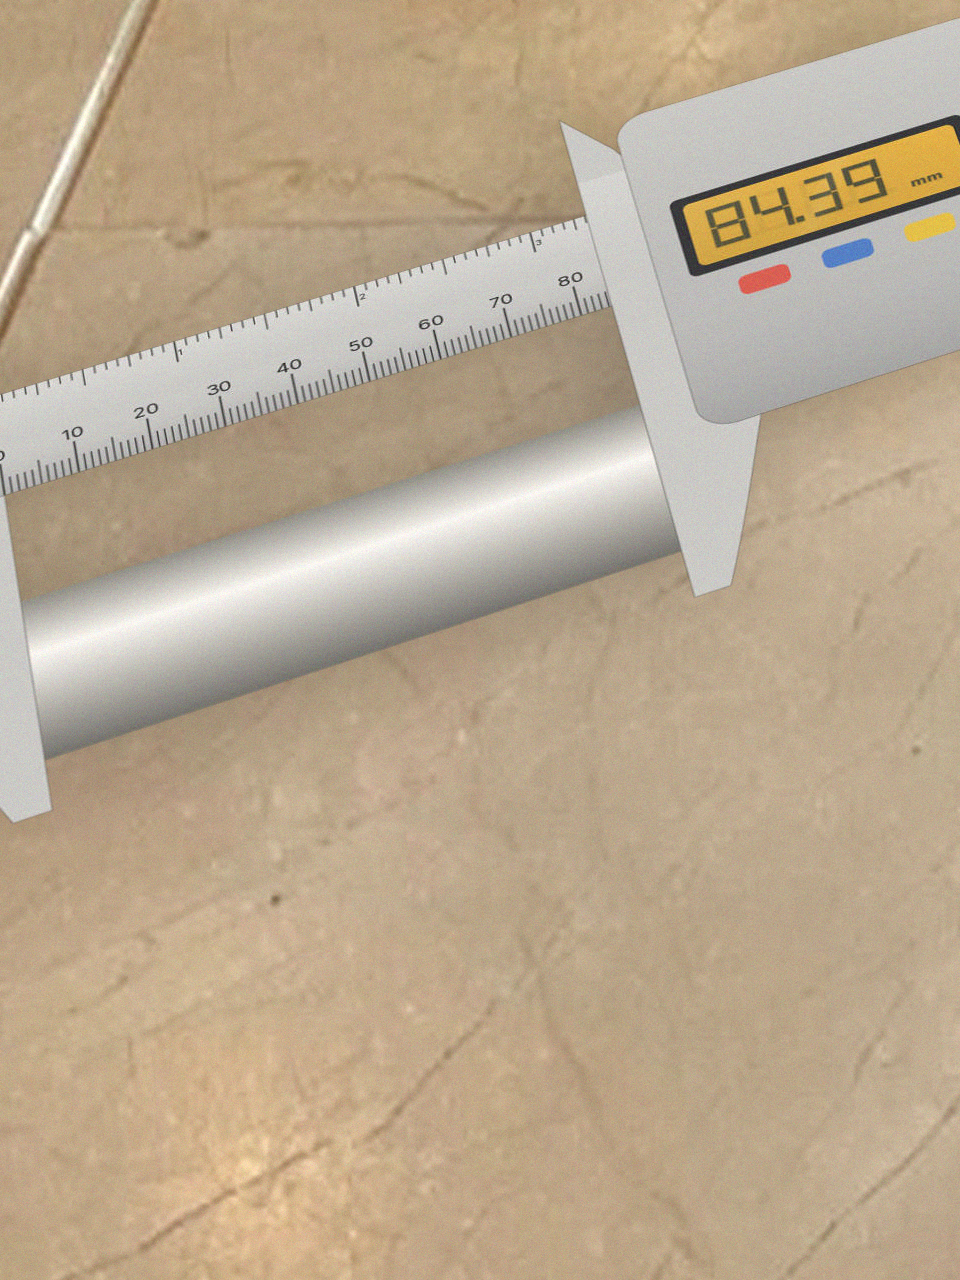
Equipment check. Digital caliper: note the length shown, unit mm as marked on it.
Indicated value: 84.39 mm
